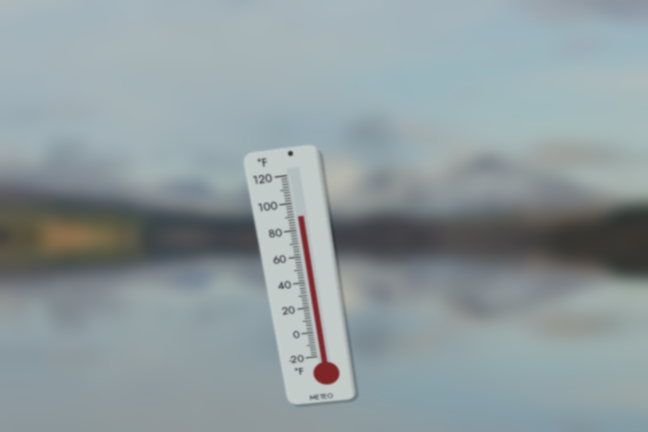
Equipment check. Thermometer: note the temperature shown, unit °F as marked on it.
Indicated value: 90 °F
